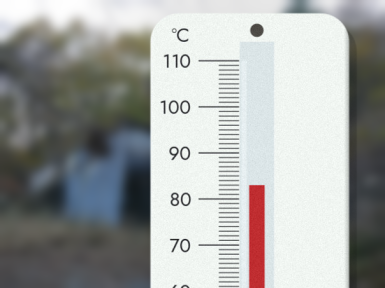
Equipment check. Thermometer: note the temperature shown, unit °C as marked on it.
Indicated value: 83 °C
